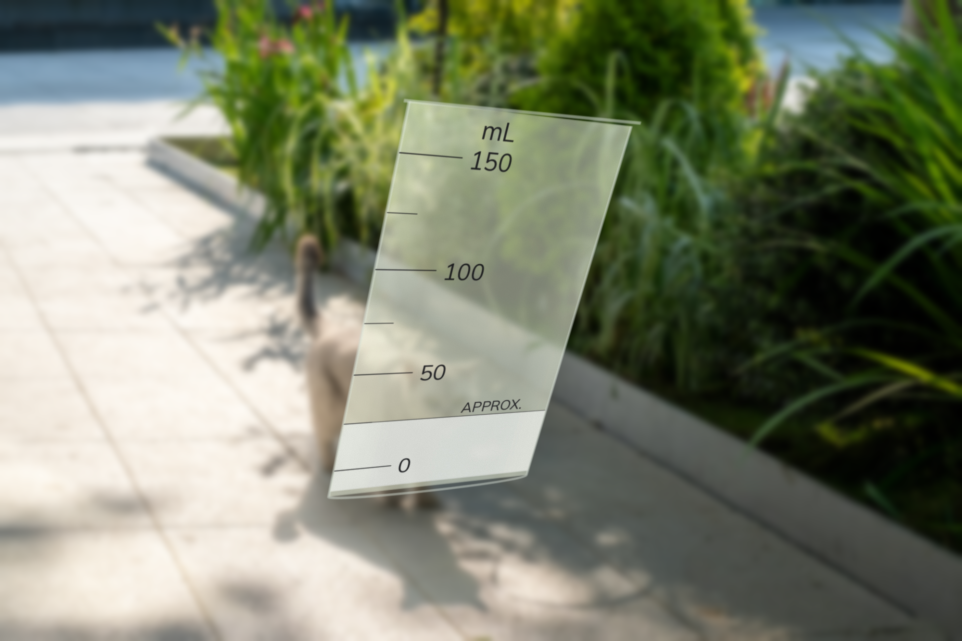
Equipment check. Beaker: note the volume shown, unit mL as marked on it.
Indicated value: 25 mL
